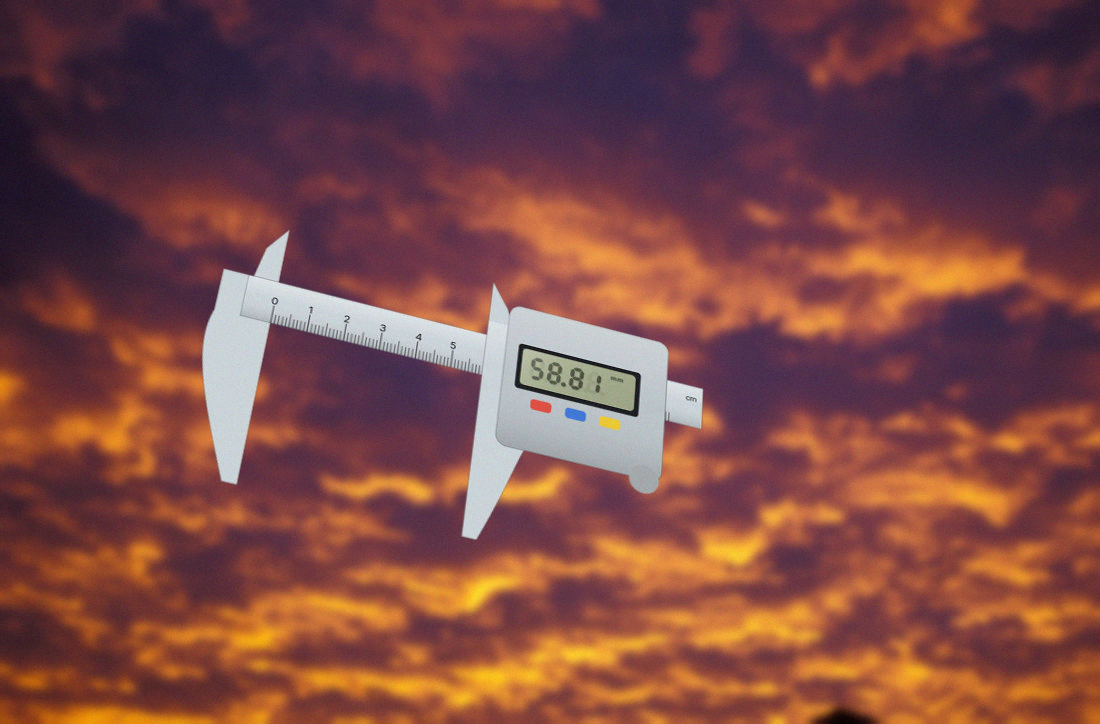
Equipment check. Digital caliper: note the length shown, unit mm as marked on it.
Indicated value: 58.81 mm
